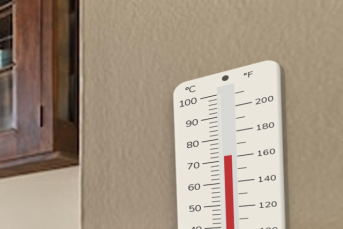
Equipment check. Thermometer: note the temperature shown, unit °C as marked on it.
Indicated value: 72 °C
